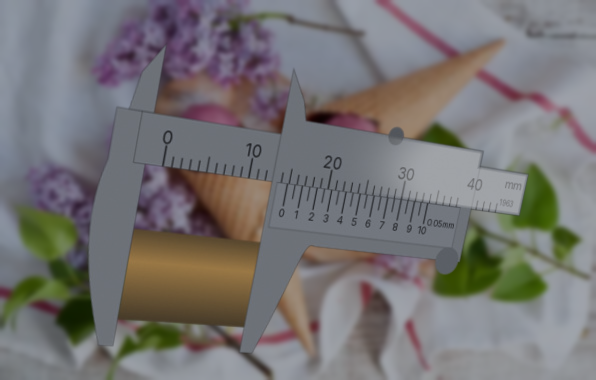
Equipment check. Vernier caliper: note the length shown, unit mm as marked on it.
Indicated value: 14.8 mm
